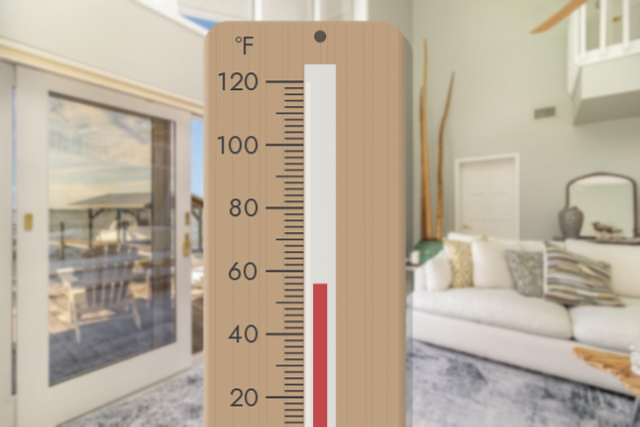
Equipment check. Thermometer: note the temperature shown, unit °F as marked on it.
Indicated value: 56 °F
